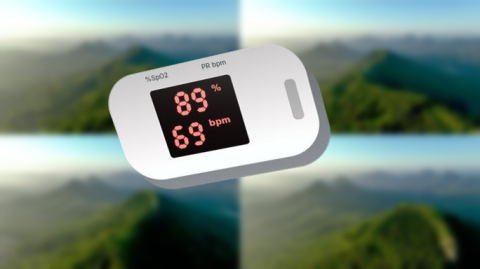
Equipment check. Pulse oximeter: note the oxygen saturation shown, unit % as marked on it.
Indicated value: 89 %
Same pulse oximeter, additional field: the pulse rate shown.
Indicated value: 69 bpm
